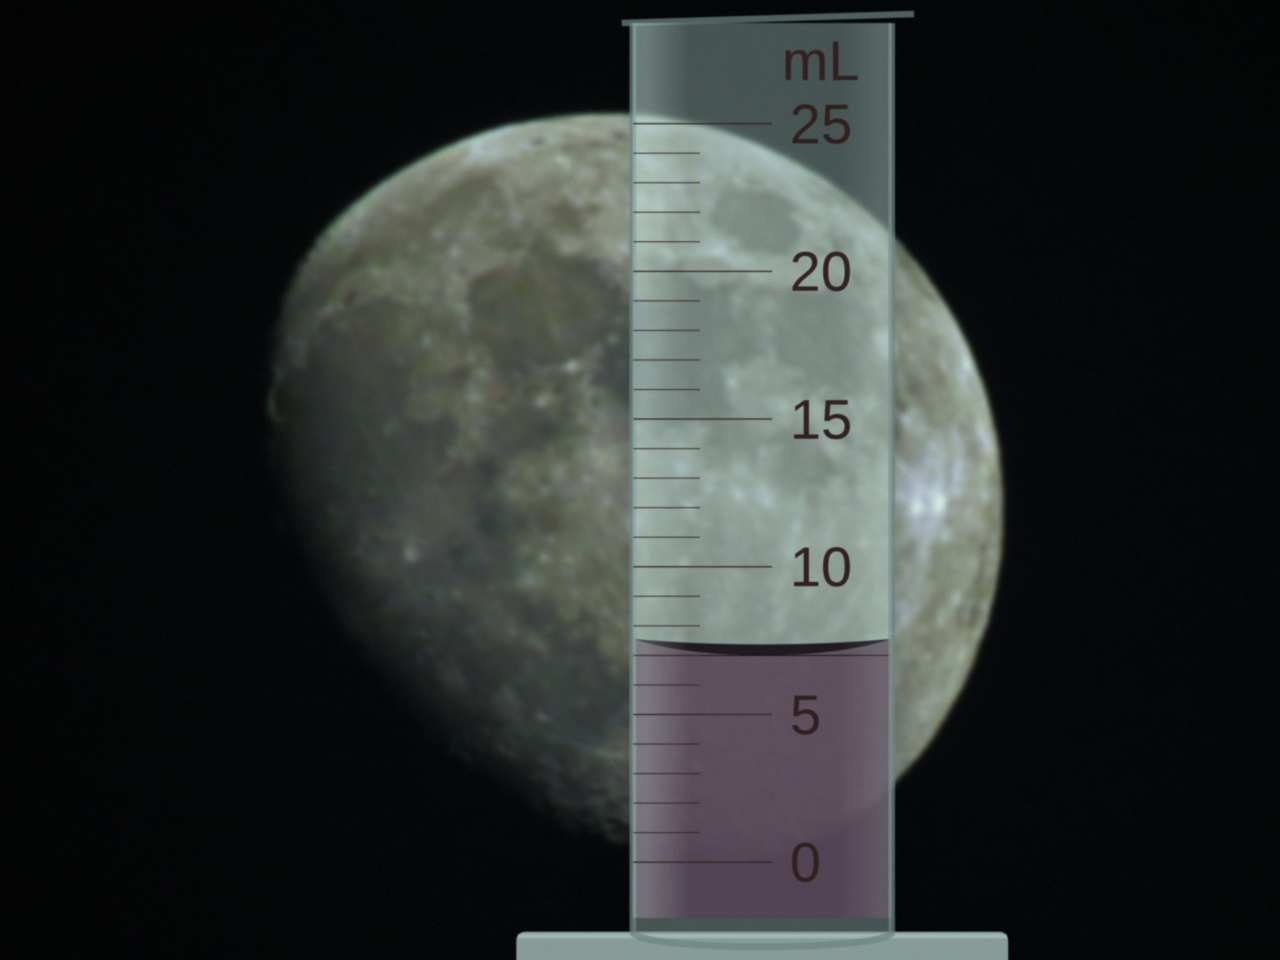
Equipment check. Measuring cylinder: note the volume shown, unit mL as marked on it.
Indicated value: 7 mL
